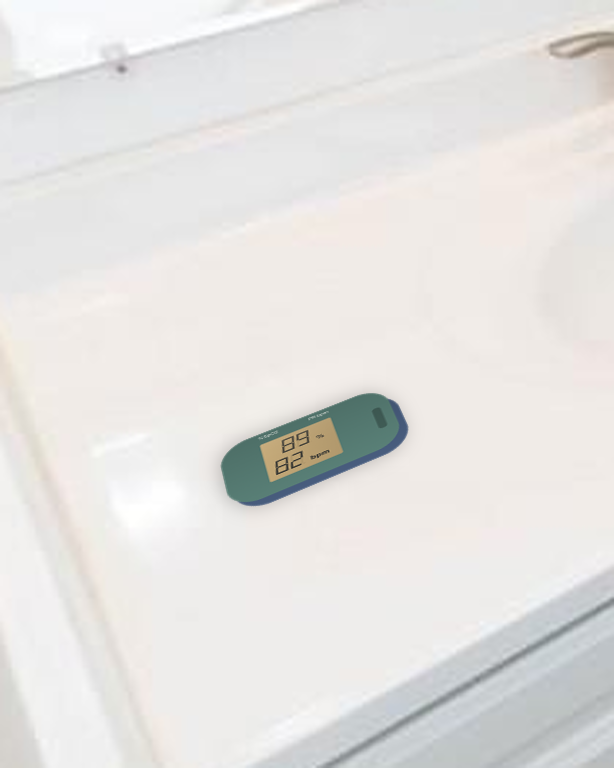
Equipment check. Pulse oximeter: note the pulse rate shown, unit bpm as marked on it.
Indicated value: 82 bpm
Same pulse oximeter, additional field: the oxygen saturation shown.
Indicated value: 89 %
